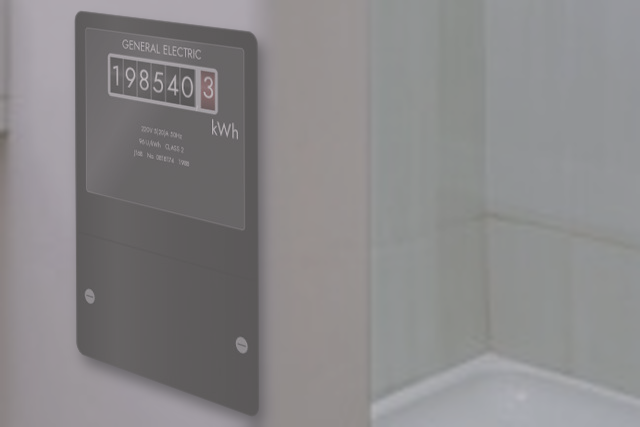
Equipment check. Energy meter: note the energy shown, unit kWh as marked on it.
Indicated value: 198540.3 kWh
